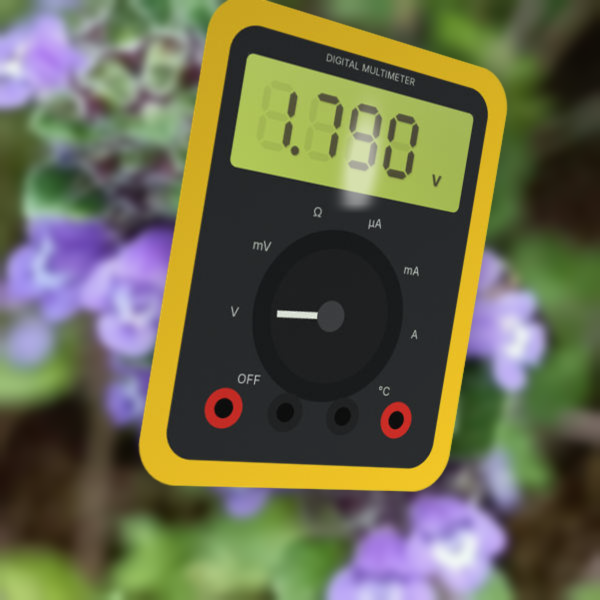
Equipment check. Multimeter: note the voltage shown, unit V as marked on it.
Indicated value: 1.790 V
